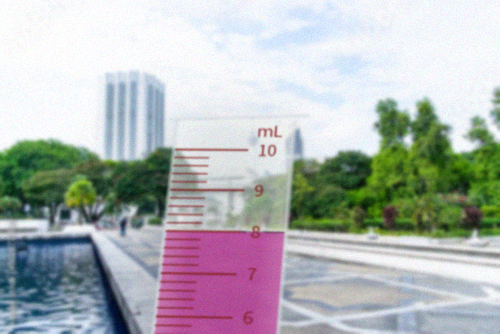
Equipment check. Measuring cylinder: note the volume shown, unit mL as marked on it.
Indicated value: 8 mL
